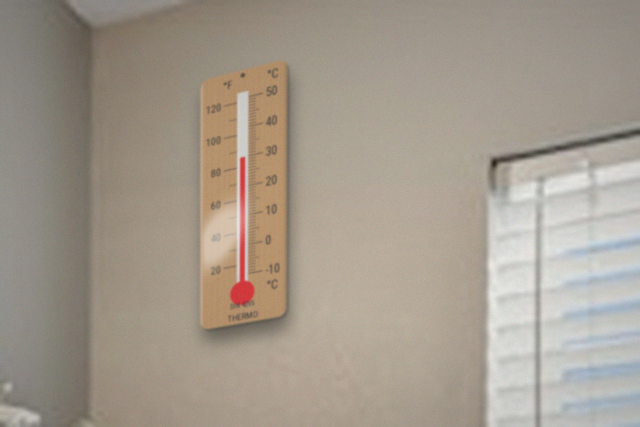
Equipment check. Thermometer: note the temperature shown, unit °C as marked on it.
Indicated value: 30 °C
